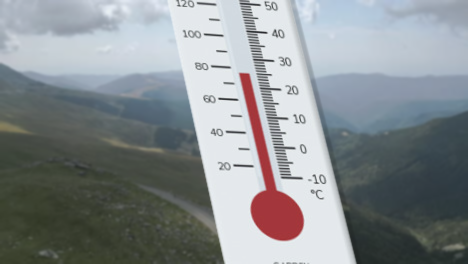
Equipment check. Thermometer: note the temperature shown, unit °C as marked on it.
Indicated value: 25 °C
